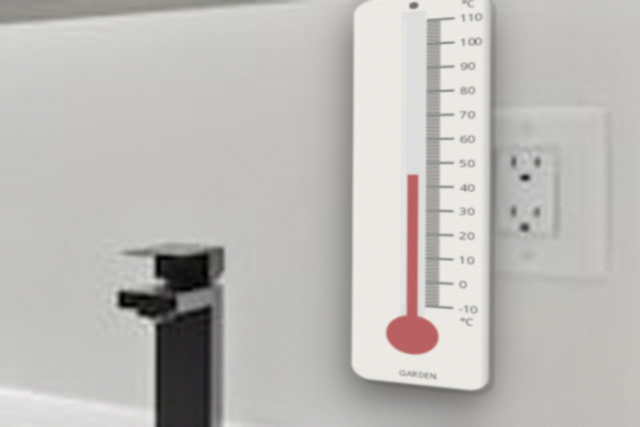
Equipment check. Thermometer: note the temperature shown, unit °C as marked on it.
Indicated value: 45 °C
